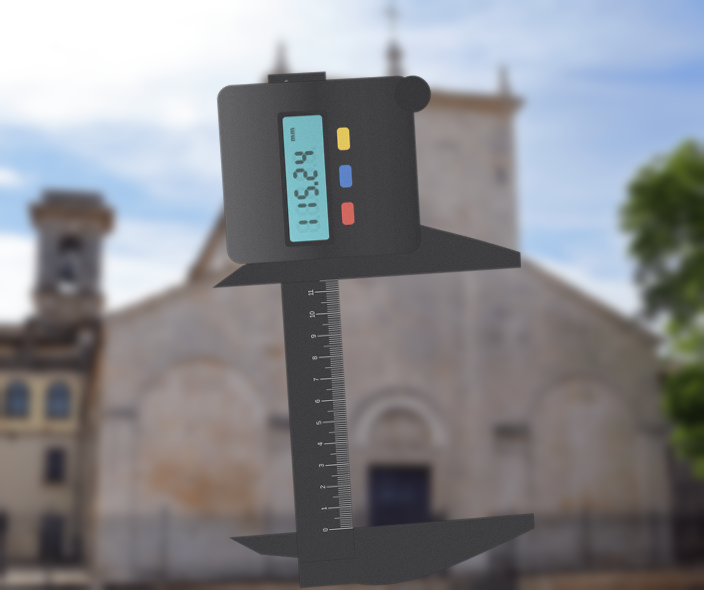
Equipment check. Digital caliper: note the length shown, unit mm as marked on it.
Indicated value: 115.24 mm
